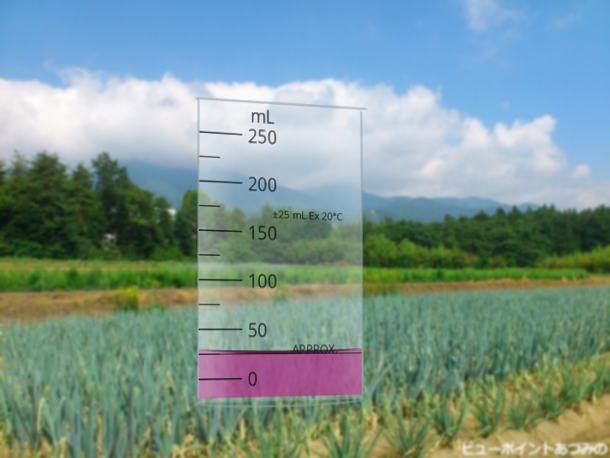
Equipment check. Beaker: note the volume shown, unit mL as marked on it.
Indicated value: 25 mL
